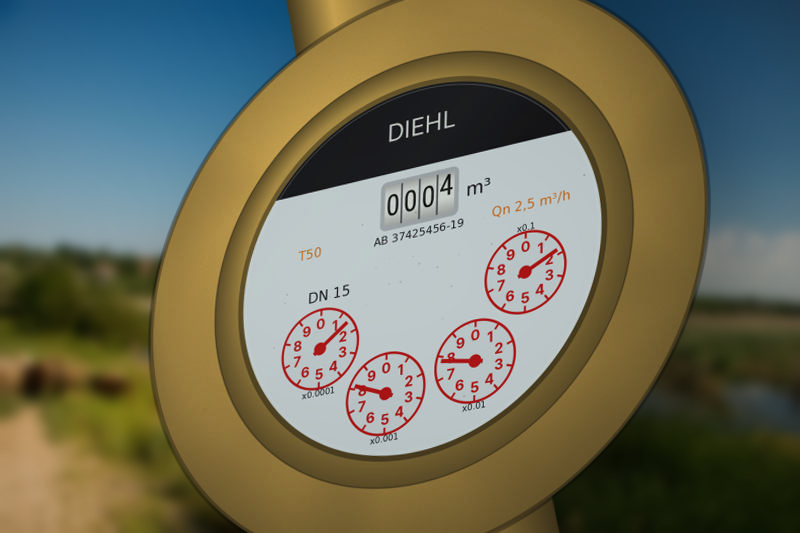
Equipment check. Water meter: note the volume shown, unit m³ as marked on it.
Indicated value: 4.1781 m³
